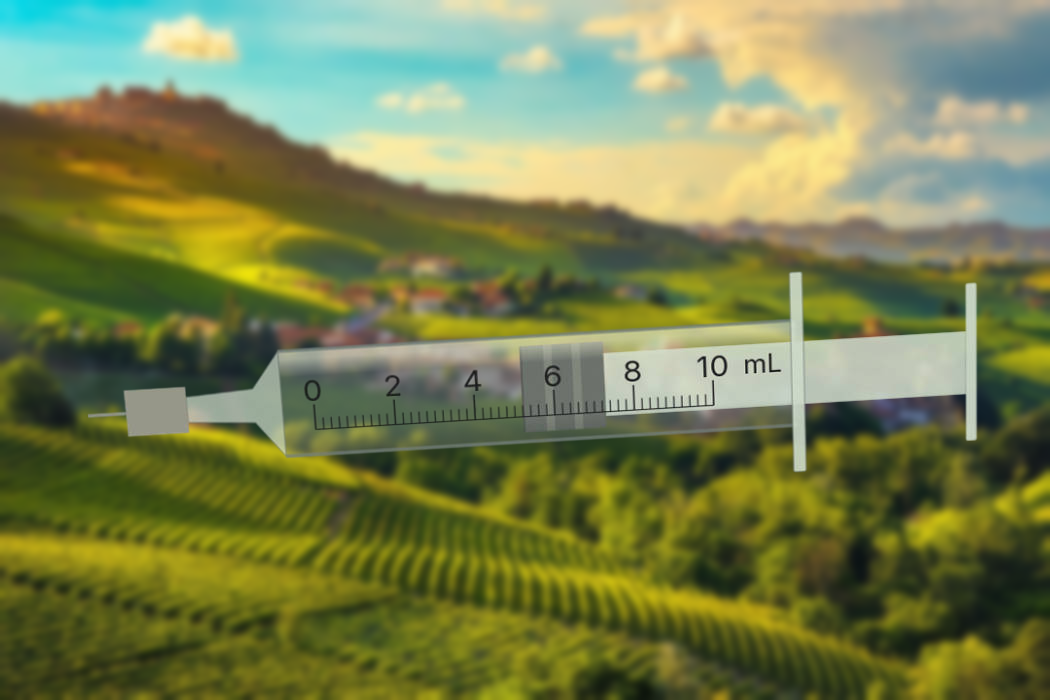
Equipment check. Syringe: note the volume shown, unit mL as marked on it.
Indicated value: 5.2 mL
